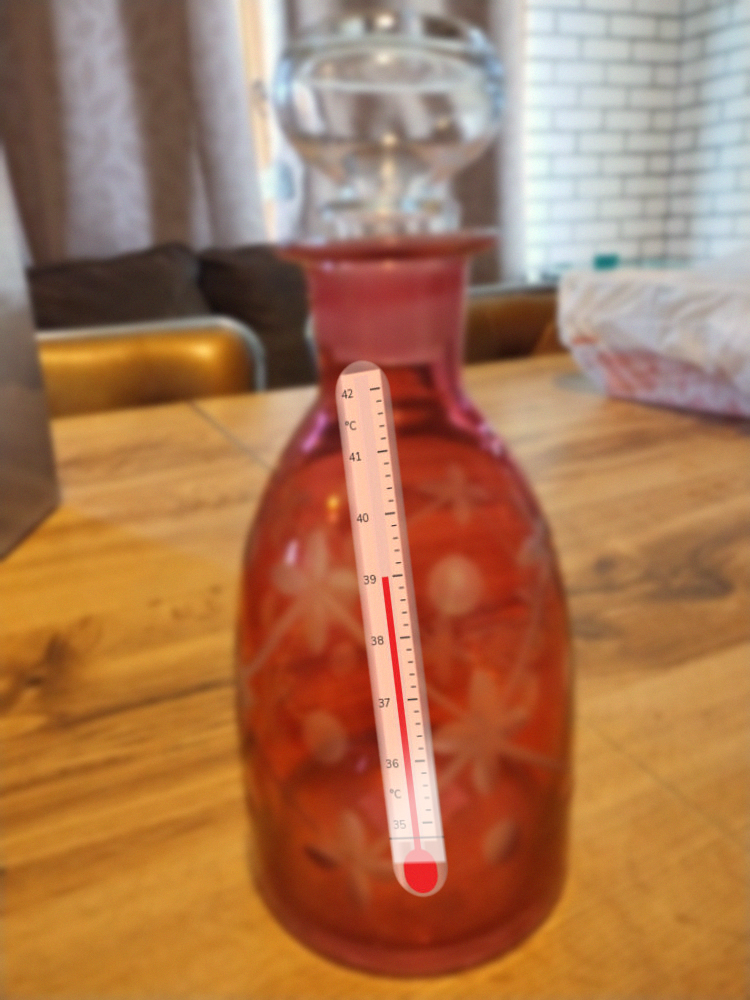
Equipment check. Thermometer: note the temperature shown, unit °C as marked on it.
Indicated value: 39 °C
